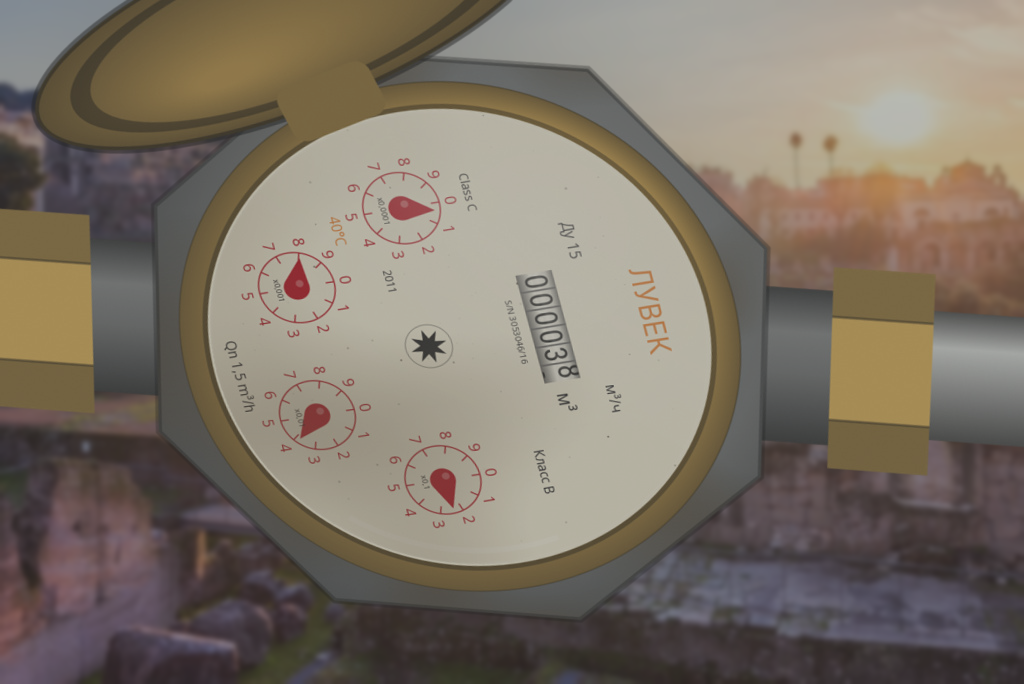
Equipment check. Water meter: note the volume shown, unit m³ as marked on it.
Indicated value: 38.2380 m³
